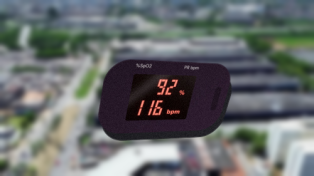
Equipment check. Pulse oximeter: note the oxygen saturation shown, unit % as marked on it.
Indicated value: 92 %
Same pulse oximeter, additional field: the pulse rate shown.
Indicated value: 116 bpm
